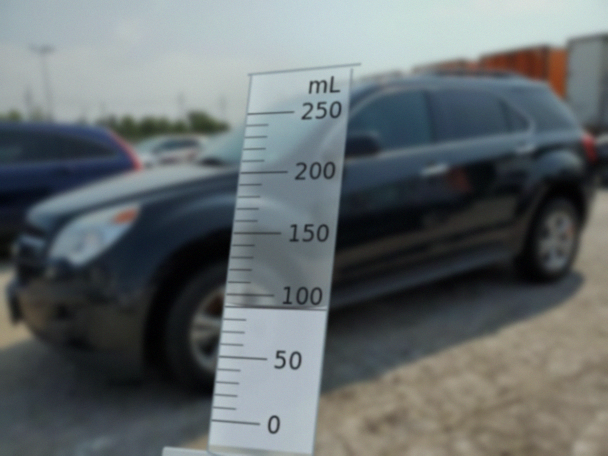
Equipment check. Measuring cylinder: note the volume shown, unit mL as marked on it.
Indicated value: 90 mL
